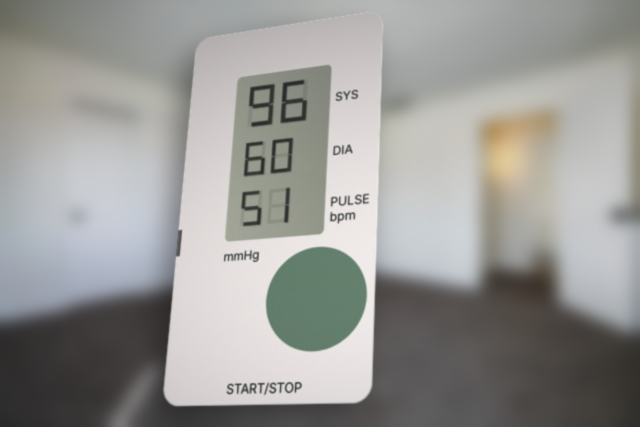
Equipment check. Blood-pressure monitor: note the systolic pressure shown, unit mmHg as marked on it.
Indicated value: 96 mmHg
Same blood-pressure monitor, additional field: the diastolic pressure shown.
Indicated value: 60 mmHg
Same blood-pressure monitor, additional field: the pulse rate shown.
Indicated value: 51 bpm
